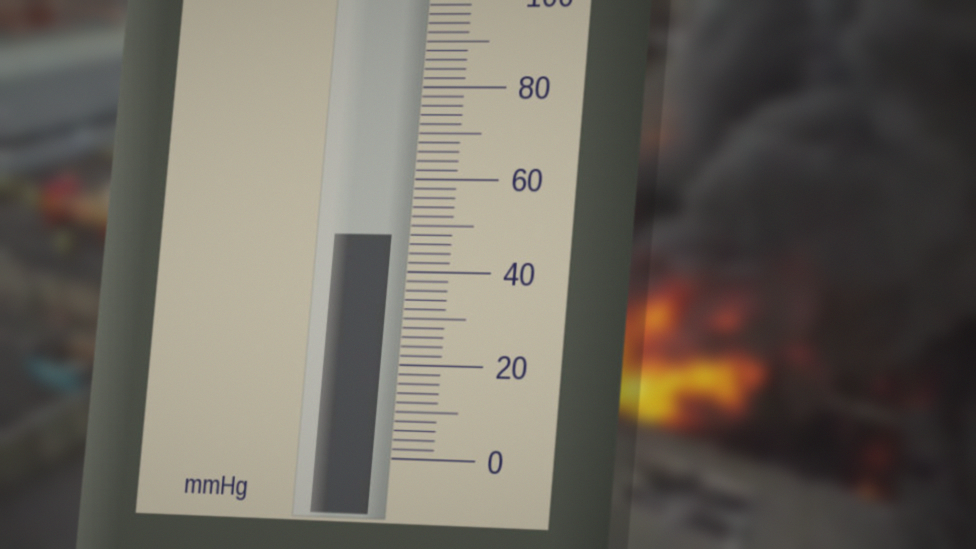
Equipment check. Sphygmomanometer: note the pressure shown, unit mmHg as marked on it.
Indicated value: 48 mmHg
